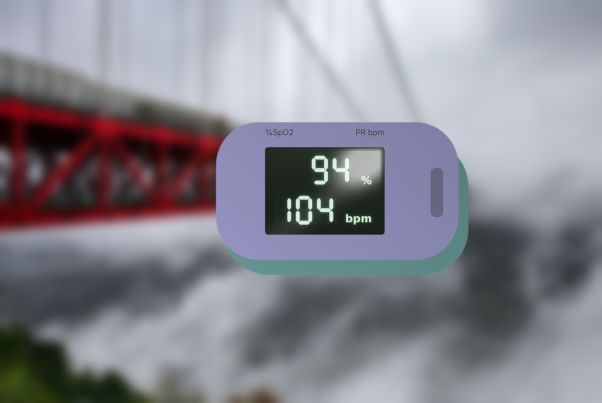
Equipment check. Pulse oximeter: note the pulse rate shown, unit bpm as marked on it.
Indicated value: 104 bpm
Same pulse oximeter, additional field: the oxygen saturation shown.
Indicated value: 94 %
